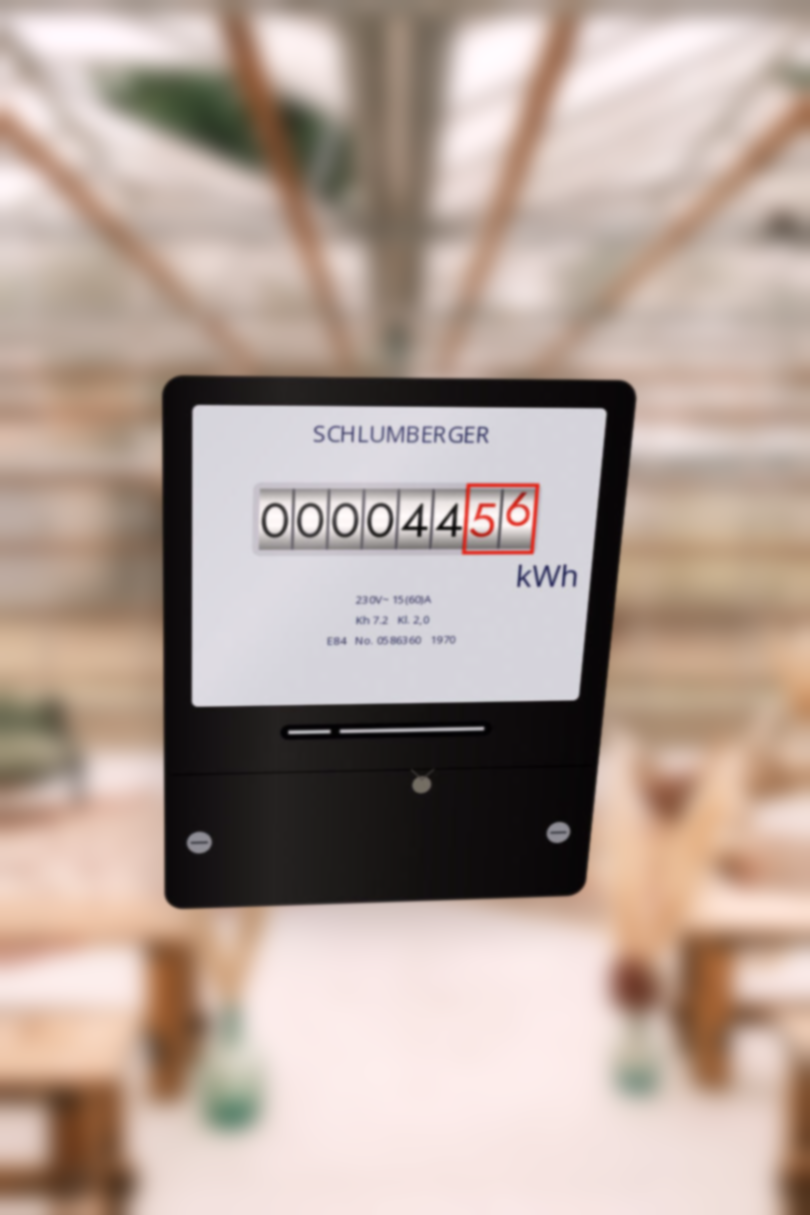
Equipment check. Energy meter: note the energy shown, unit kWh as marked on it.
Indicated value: 44.56 kWh
